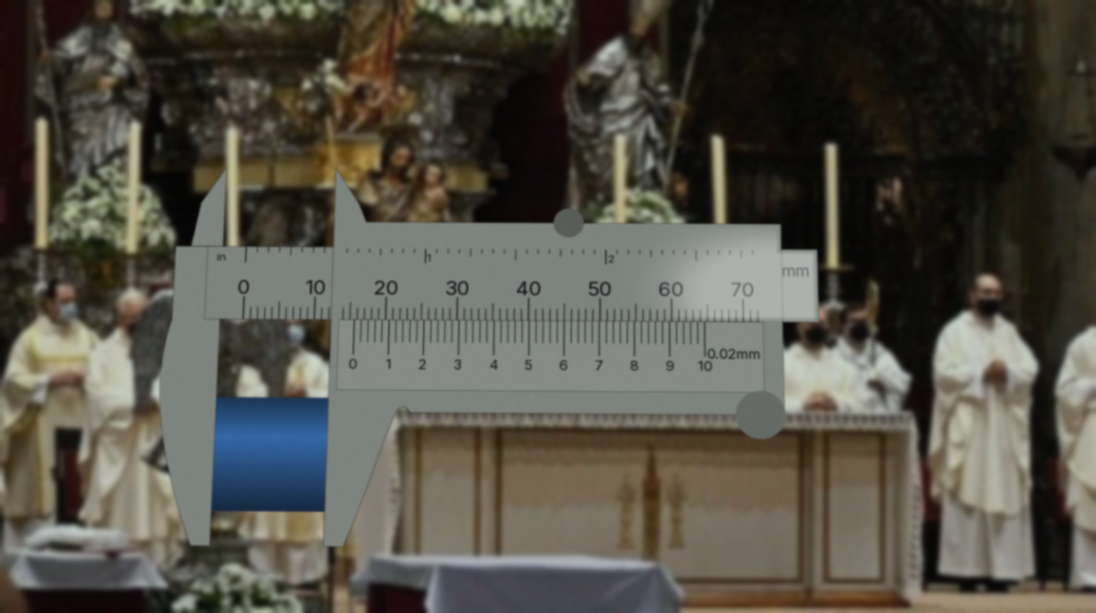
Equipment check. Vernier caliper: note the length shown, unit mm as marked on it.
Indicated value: 15.6 mm
